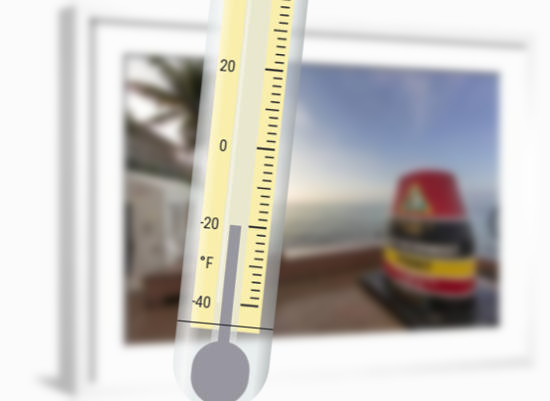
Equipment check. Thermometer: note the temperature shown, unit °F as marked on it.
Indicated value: -20 °F
